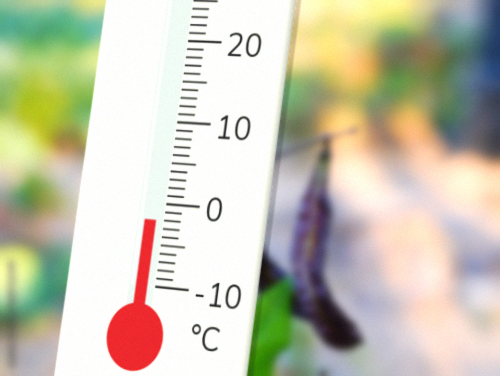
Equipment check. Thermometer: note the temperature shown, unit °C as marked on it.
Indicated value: -2 °C
